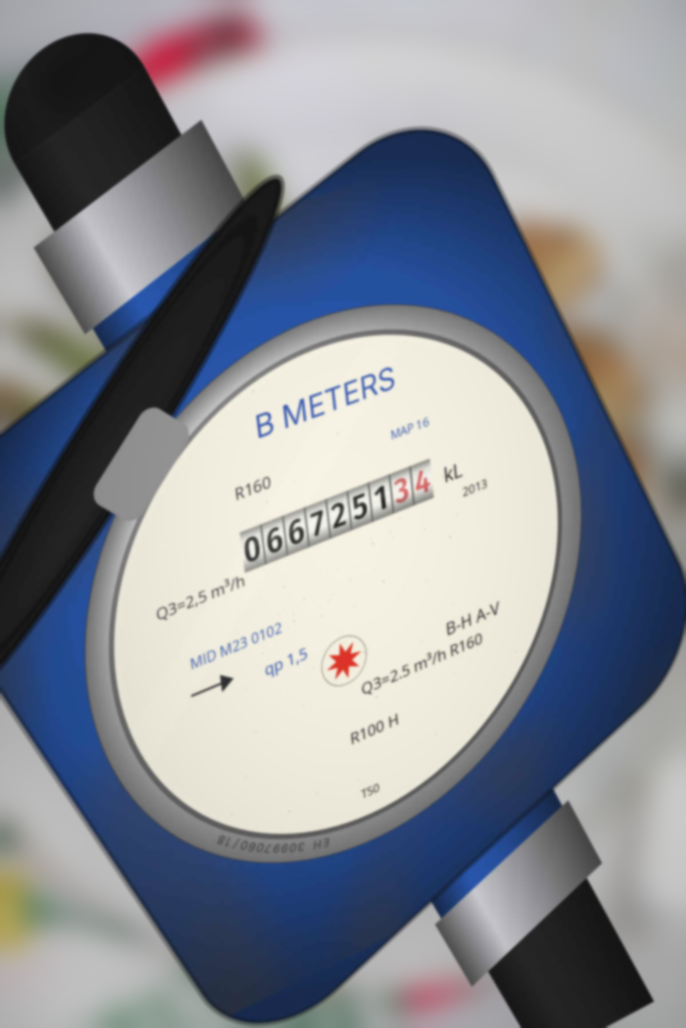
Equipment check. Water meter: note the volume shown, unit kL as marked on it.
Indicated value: 667251.34 kL
